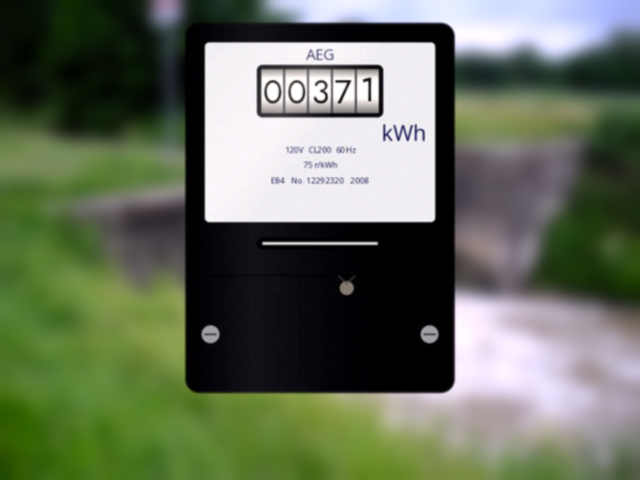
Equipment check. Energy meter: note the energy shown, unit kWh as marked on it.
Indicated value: 371 kWh
